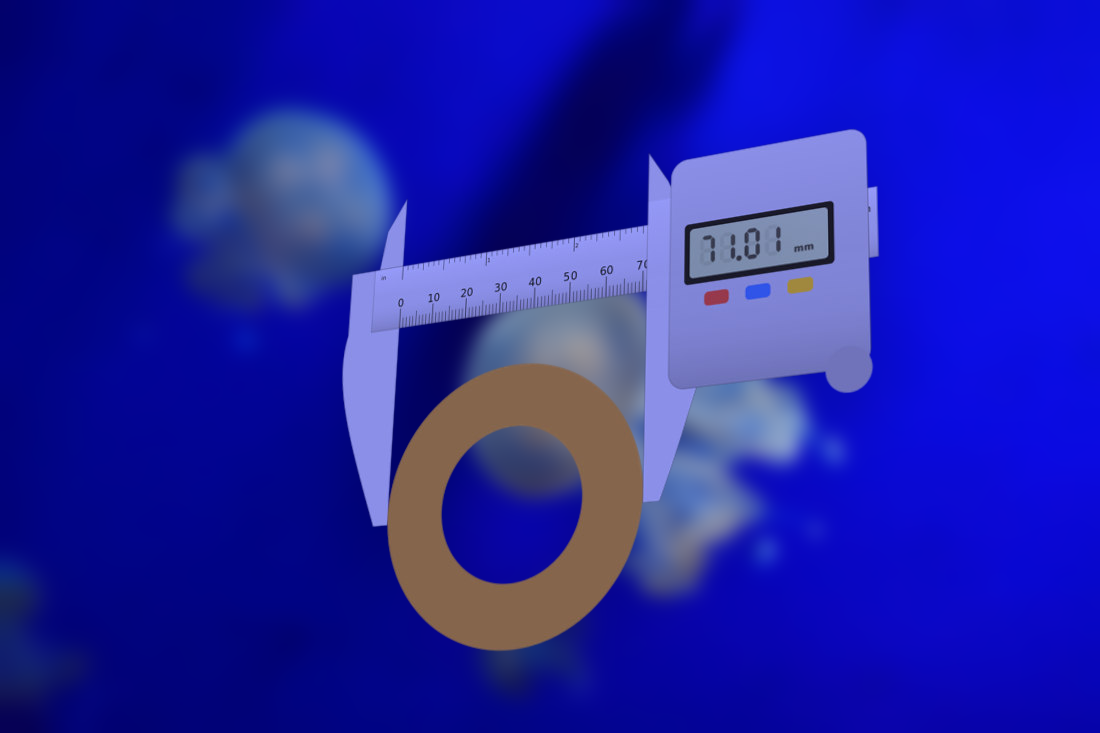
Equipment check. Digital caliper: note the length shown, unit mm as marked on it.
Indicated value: 71.01 mm
